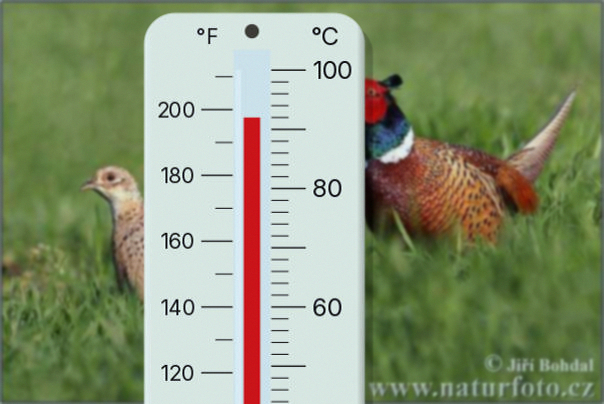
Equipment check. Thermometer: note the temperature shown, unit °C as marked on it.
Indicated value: 92 °C
